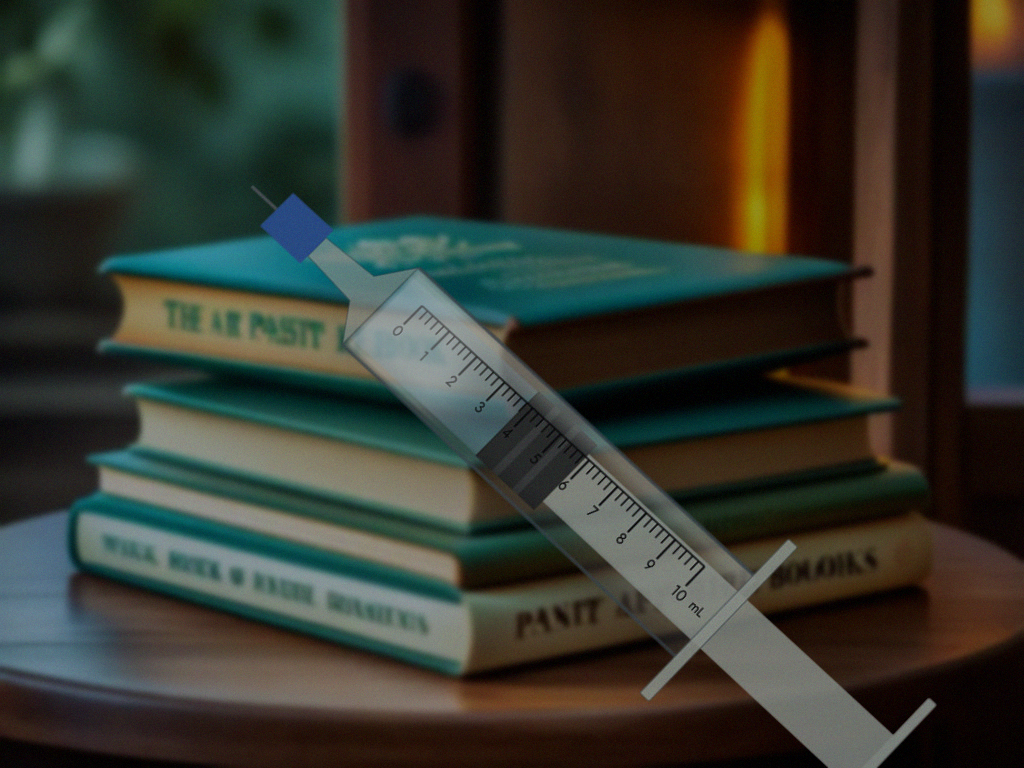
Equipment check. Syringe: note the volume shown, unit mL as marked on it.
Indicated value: 3.8 mL
